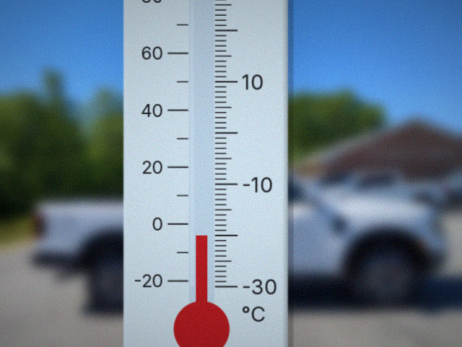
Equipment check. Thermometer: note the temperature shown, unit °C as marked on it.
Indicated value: -20 °C
